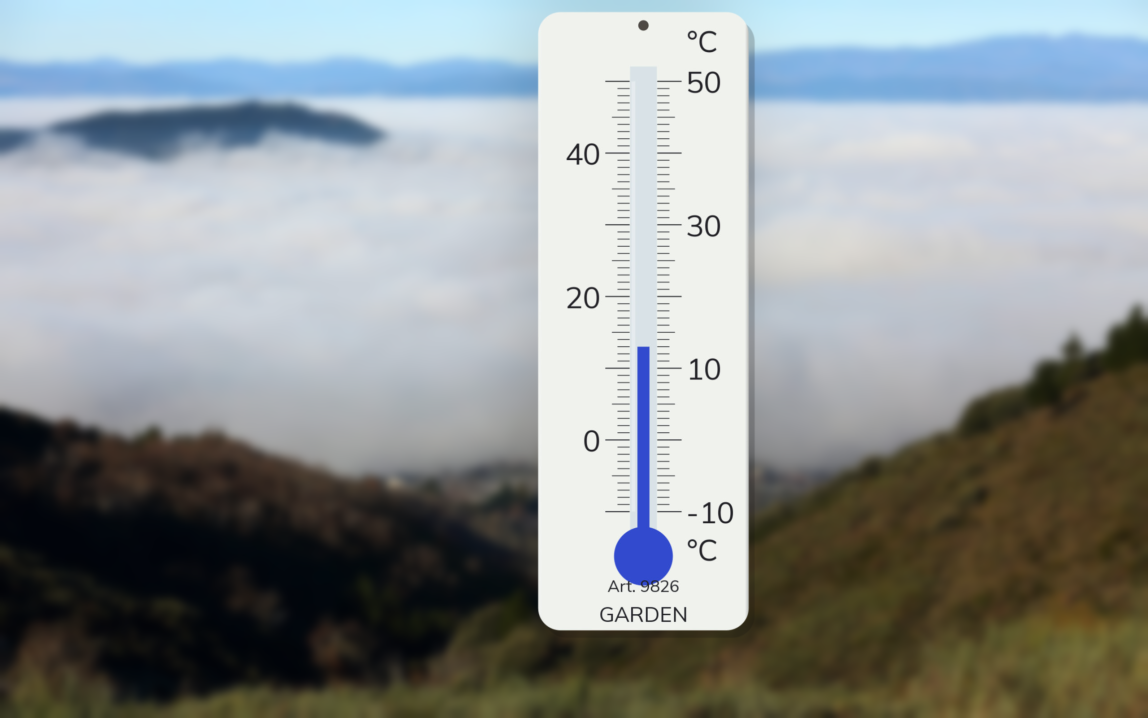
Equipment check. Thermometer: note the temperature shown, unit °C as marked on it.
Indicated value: 13 °C
